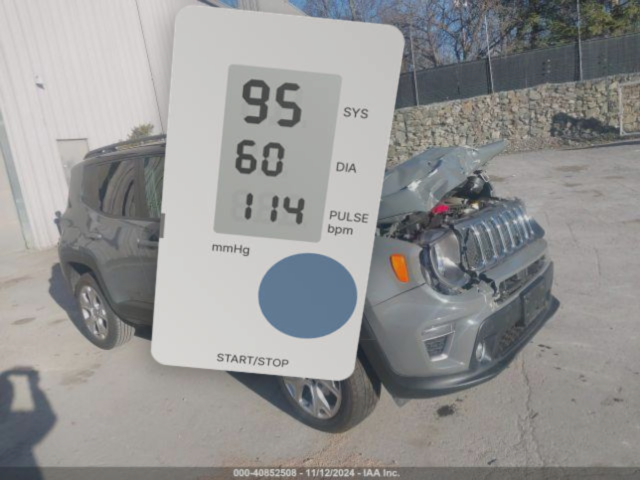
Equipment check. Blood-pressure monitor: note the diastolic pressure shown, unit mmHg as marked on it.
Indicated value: 60 mmHg
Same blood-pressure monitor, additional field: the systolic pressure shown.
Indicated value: 95 mmHg
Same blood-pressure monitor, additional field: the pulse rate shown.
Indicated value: 114 bpm
